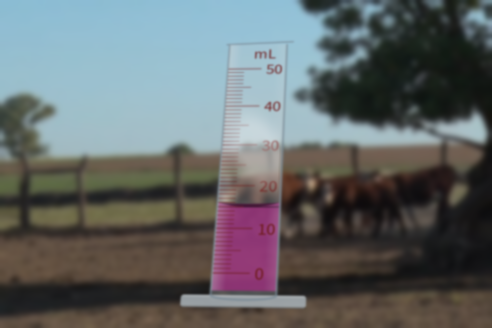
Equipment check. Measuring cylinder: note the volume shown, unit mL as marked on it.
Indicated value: 15 mL
